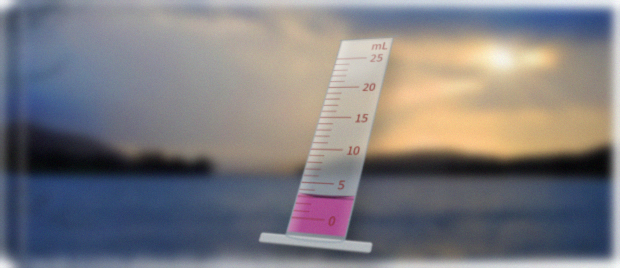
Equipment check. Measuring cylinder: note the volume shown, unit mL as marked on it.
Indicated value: 3 mL
